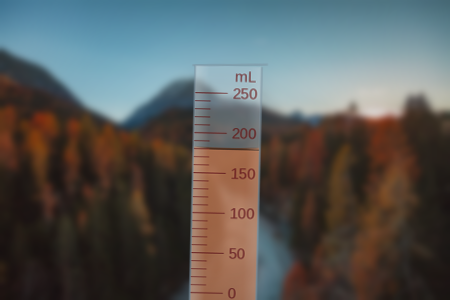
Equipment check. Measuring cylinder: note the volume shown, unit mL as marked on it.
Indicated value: 180 mL
